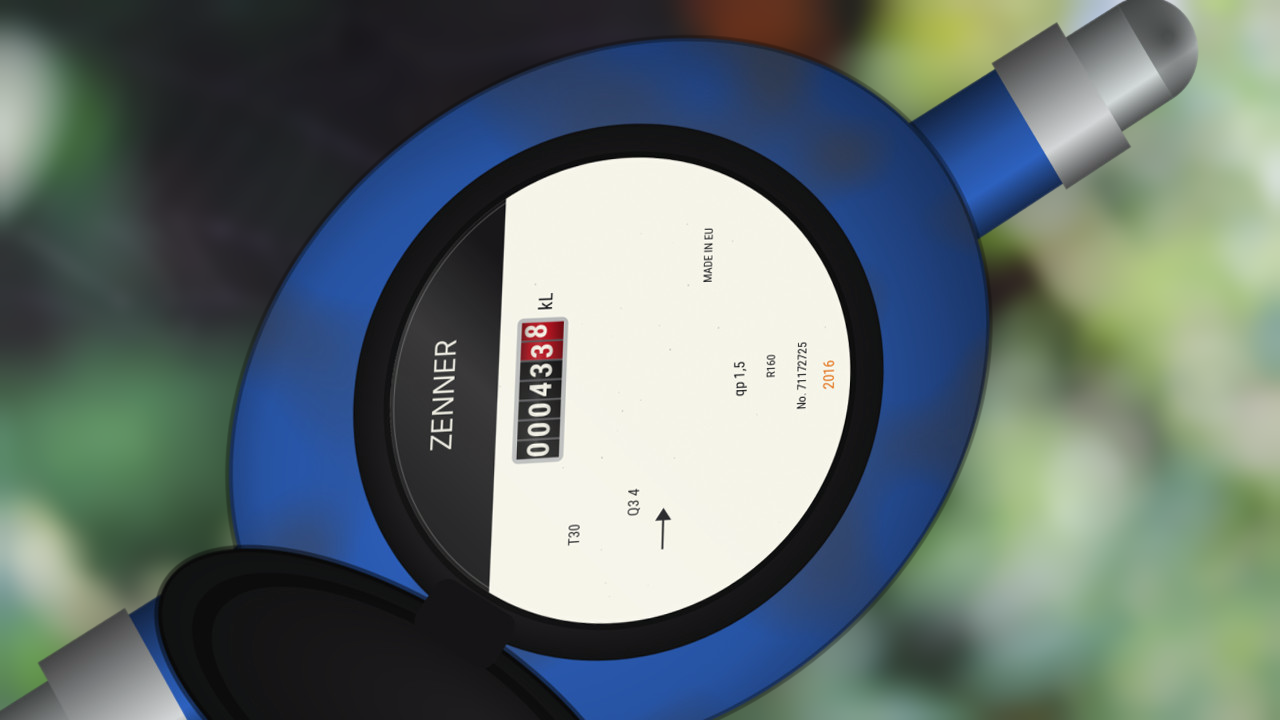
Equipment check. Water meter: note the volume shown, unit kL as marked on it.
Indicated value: 43.38 kL
